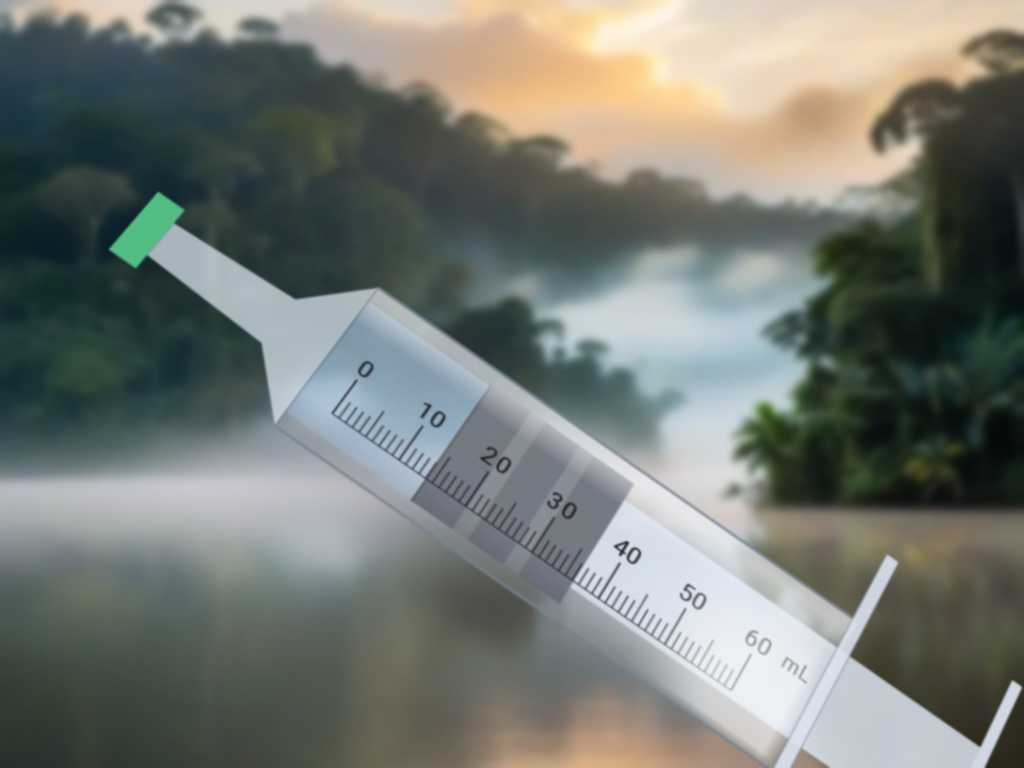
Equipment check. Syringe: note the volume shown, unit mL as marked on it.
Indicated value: 14 mL
